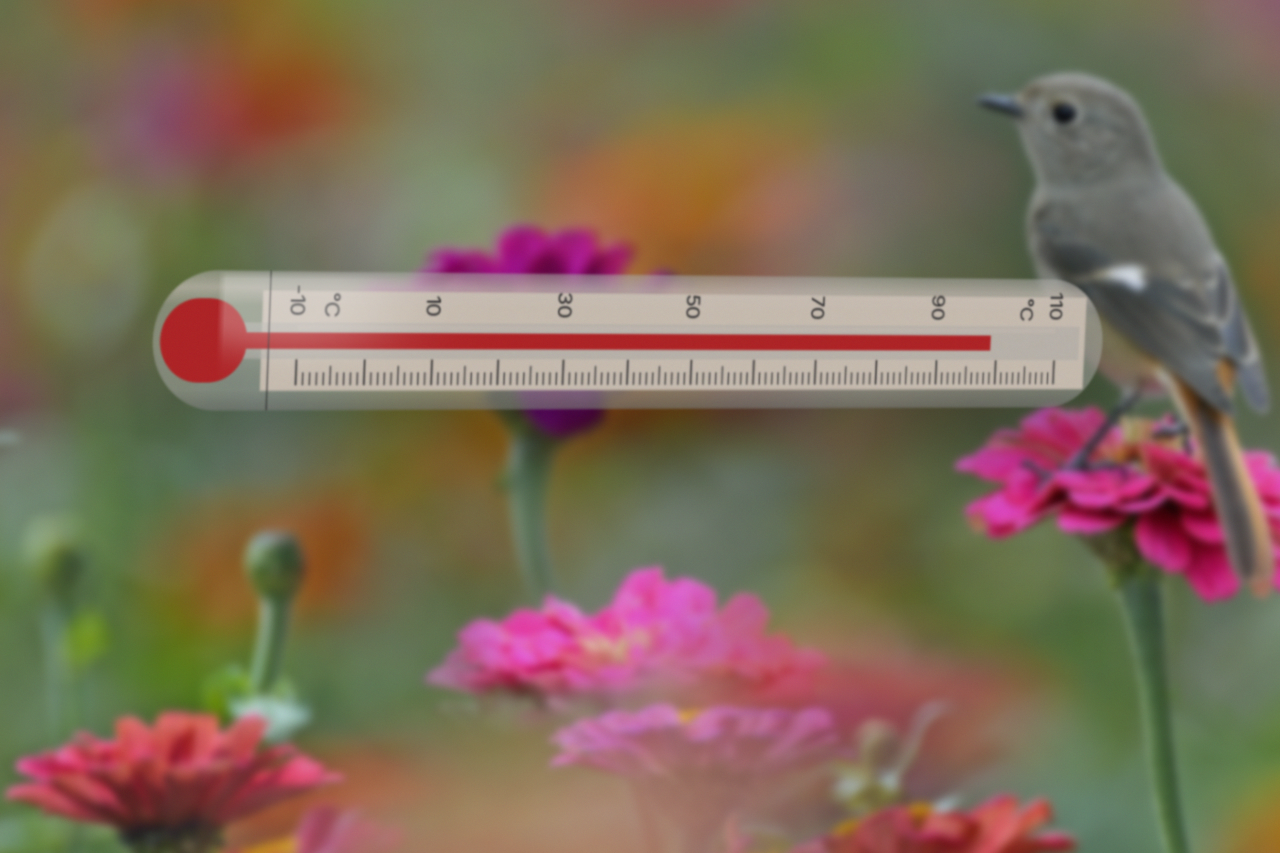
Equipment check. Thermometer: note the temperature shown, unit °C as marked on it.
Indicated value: 99 °C
